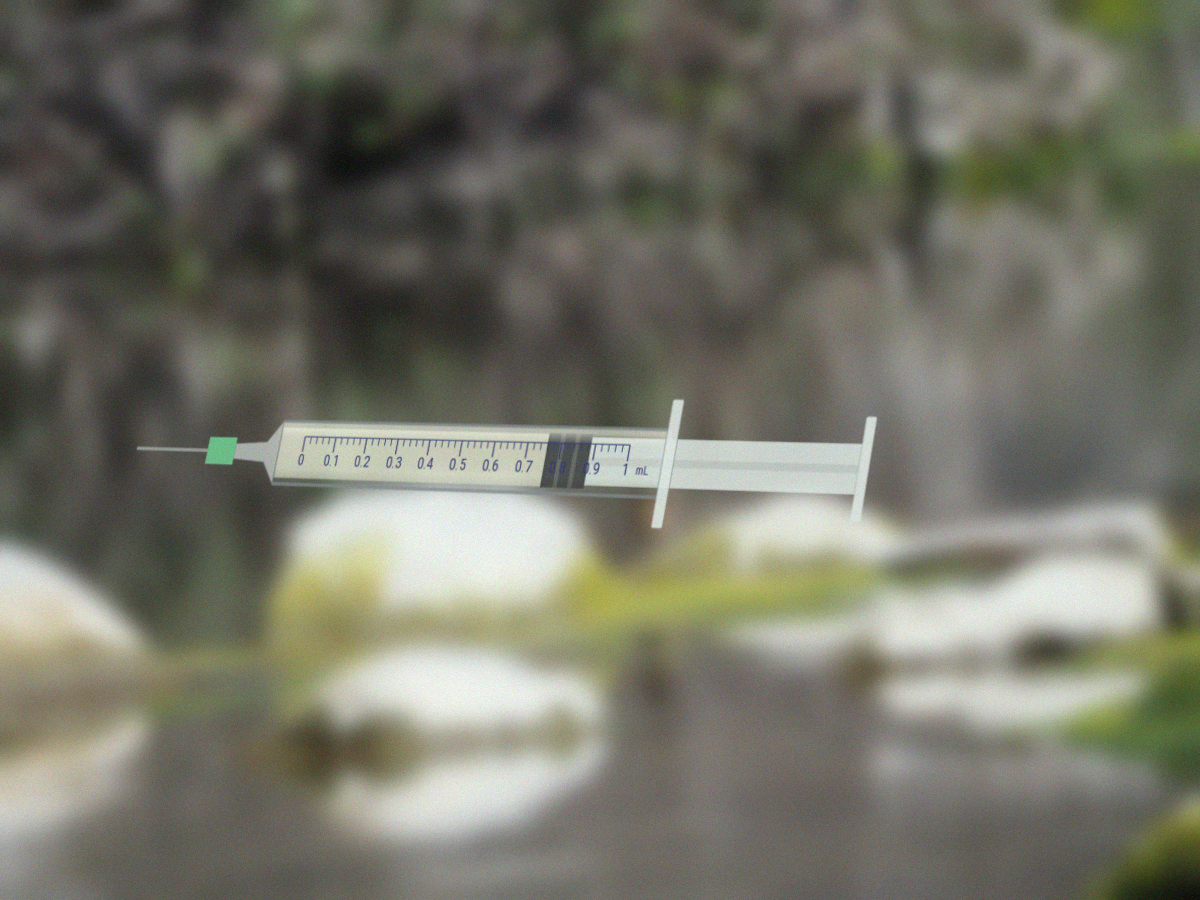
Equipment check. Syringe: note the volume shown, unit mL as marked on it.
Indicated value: 0.76 mL
